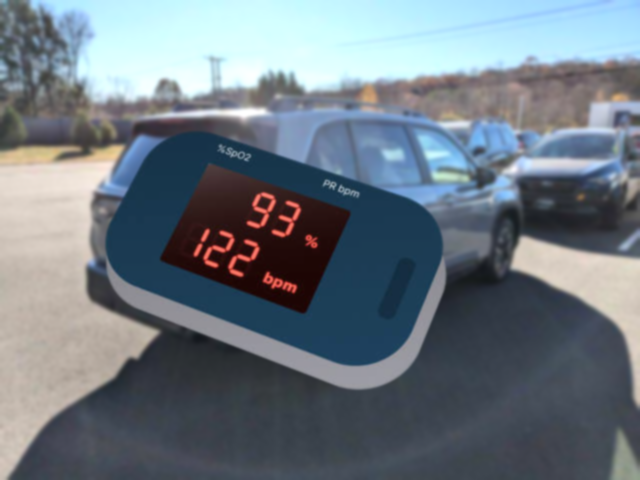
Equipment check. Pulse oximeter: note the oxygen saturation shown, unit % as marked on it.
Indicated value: 93 %
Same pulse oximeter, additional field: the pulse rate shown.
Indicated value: 122 bpm
